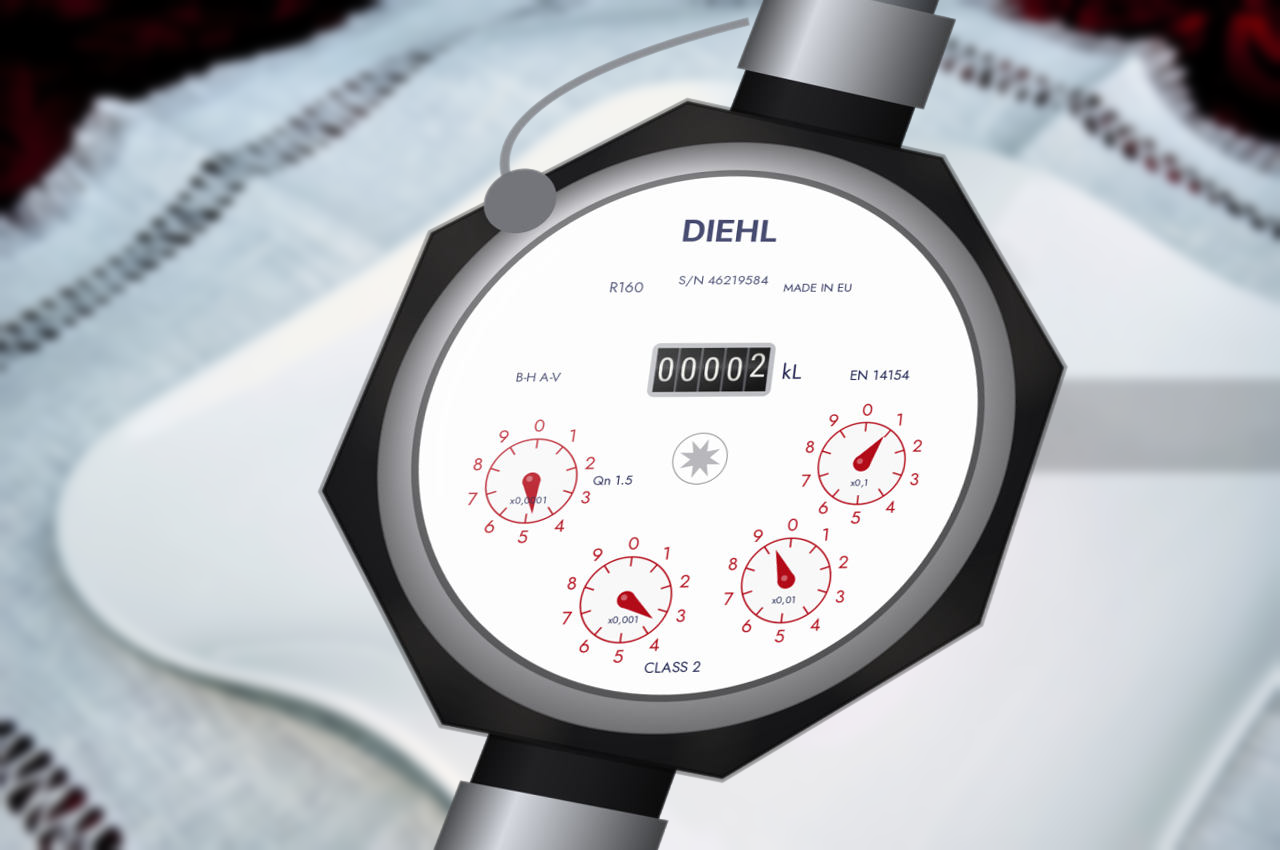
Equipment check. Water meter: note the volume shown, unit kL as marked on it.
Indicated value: 2.0934 kL
